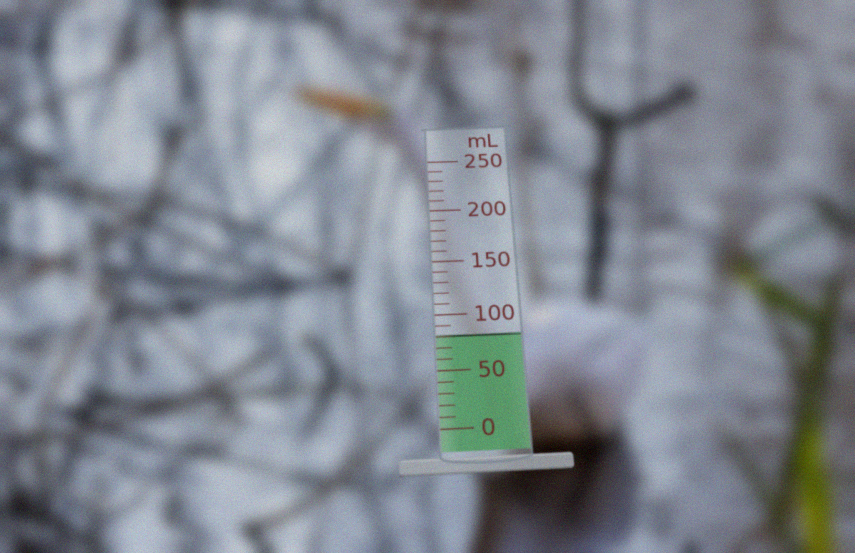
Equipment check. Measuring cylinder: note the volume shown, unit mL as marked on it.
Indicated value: 80 mL
